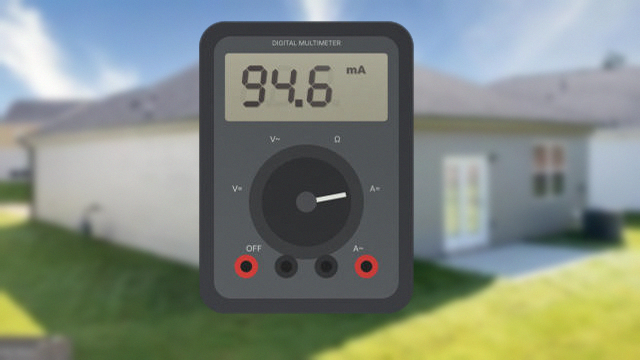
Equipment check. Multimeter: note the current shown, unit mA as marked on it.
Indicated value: 94.6 mA
